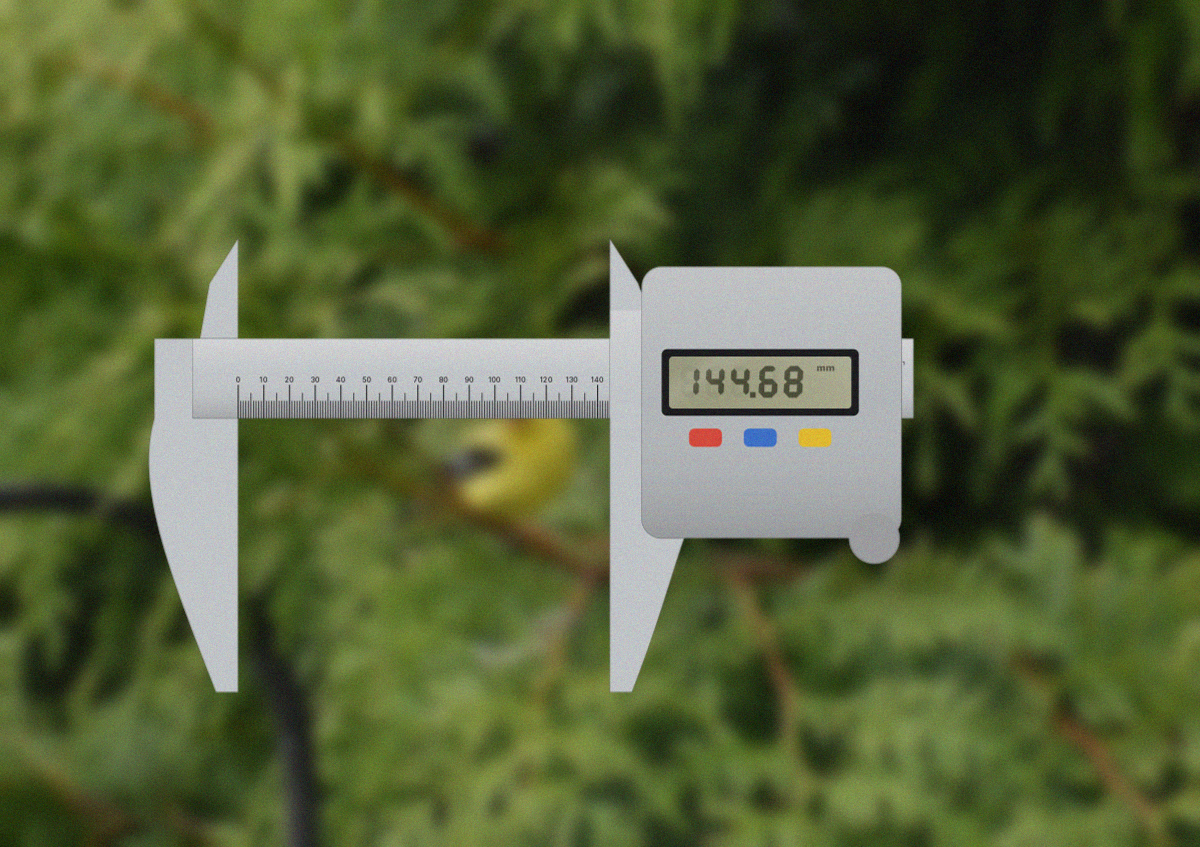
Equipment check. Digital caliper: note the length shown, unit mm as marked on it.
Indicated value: 144.68 mm
